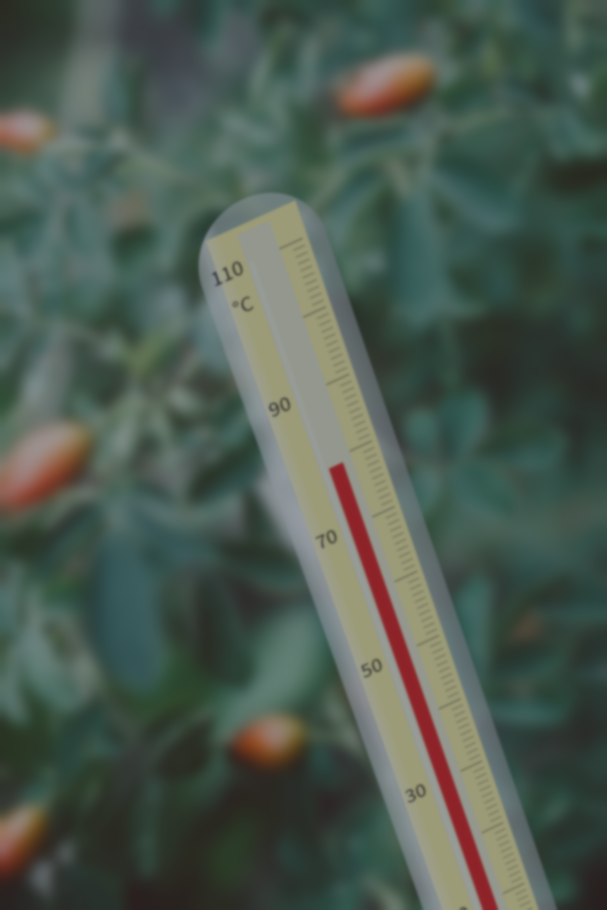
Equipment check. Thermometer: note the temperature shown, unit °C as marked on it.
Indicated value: 79 °C
